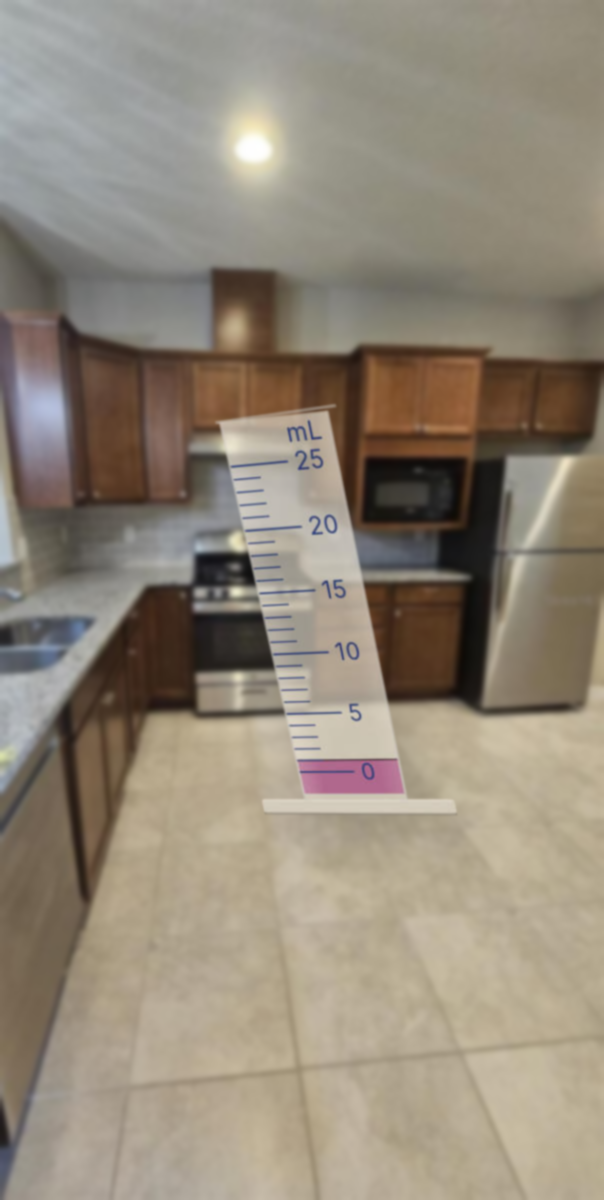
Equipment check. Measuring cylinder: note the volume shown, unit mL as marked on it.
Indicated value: 1 mL
